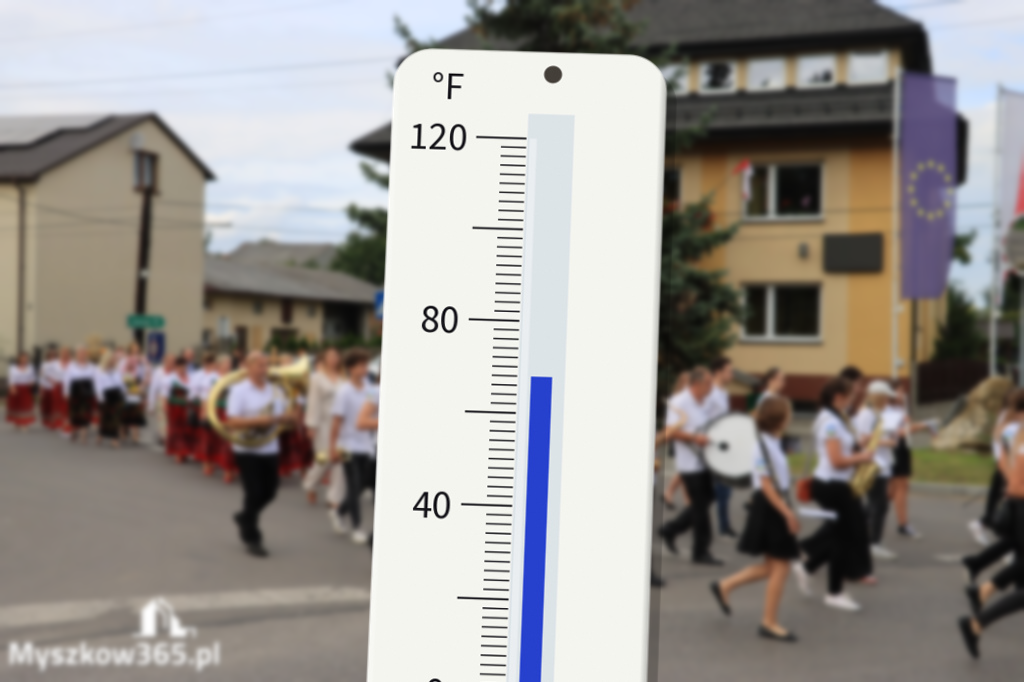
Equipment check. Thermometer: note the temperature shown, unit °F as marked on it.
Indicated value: 68 °F
